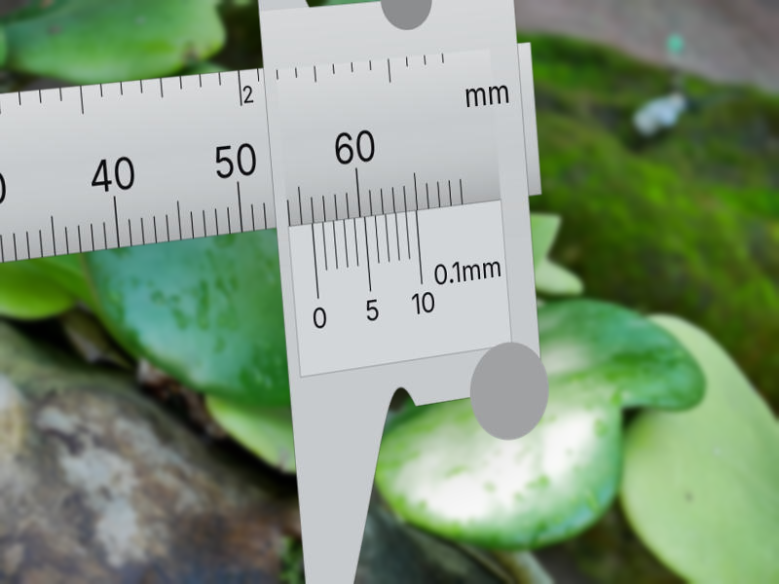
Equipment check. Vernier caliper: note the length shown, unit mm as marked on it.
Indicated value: 55.9 mm
